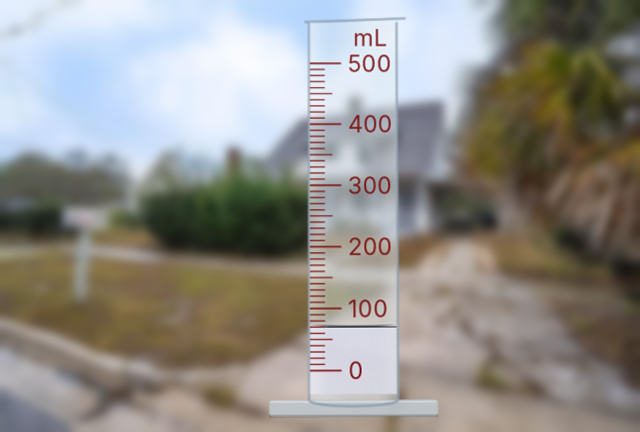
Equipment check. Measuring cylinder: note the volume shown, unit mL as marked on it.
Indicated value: 70 mL
